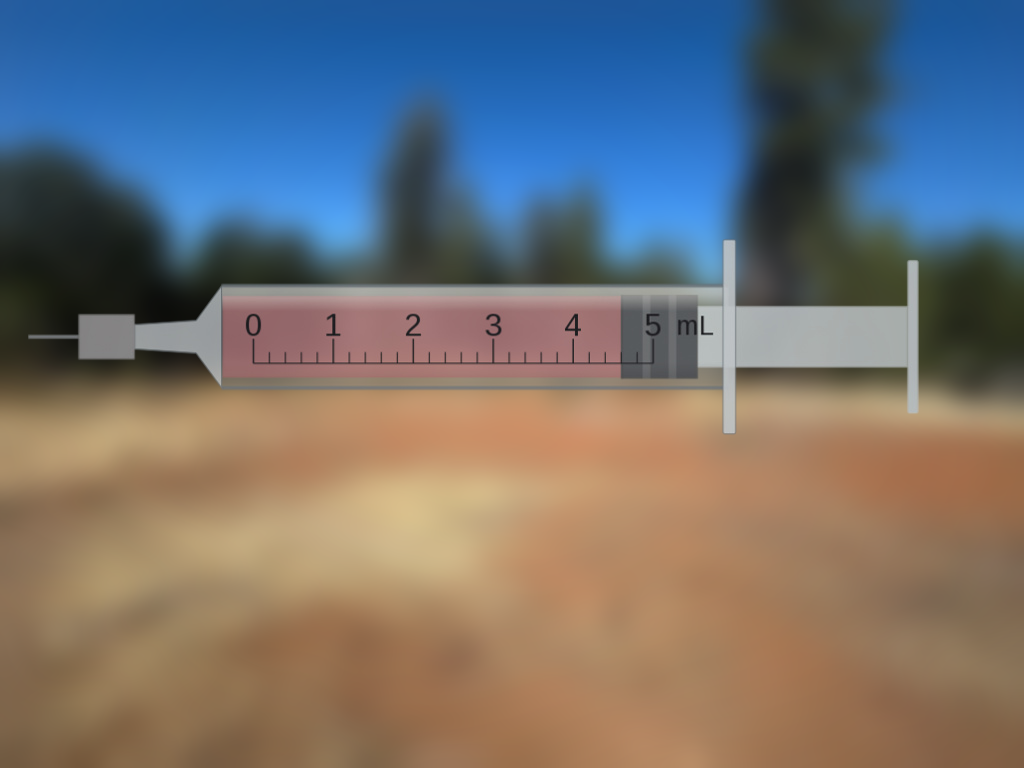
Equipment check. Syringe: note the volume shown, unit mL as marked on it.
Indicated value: 4.6 mL
